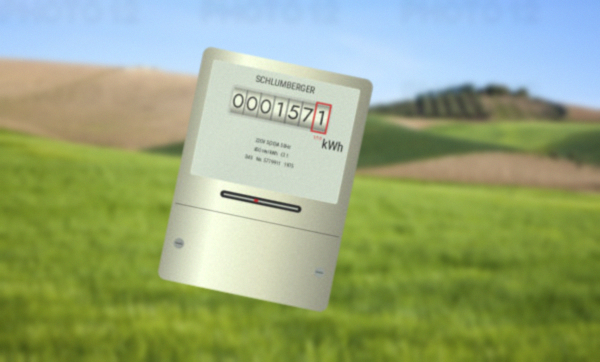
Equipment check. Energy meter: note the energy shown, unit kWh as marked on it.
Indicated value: 157.1 kWh
